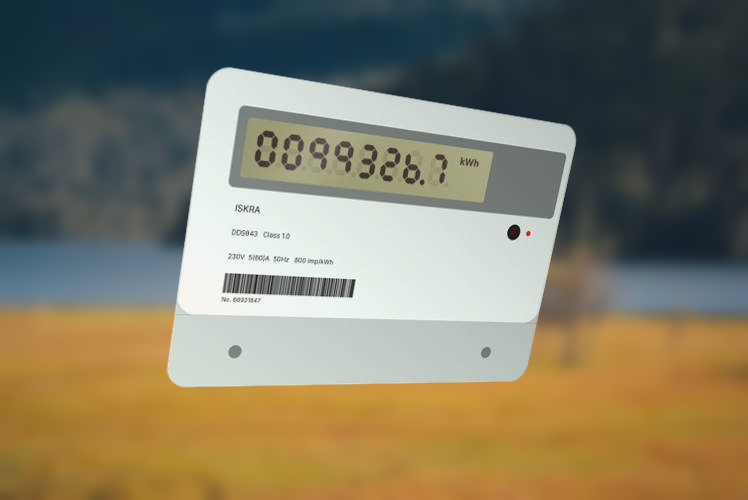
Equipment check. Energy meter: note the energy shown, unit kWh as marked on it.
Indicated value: 99326.7 kWh
